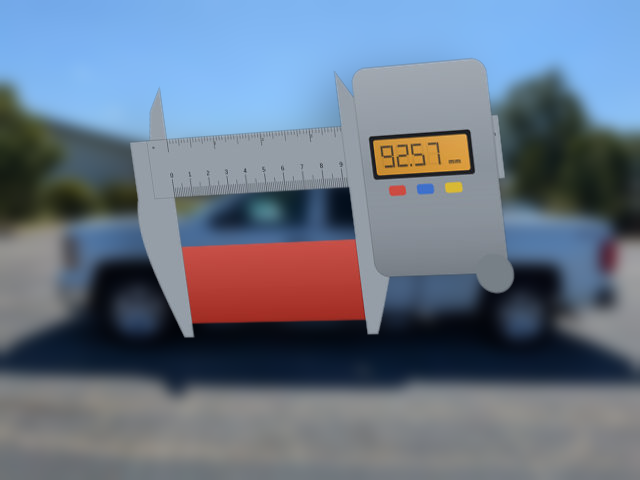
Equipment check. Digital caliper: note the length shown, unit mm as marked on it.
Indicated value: 92.57 mm
